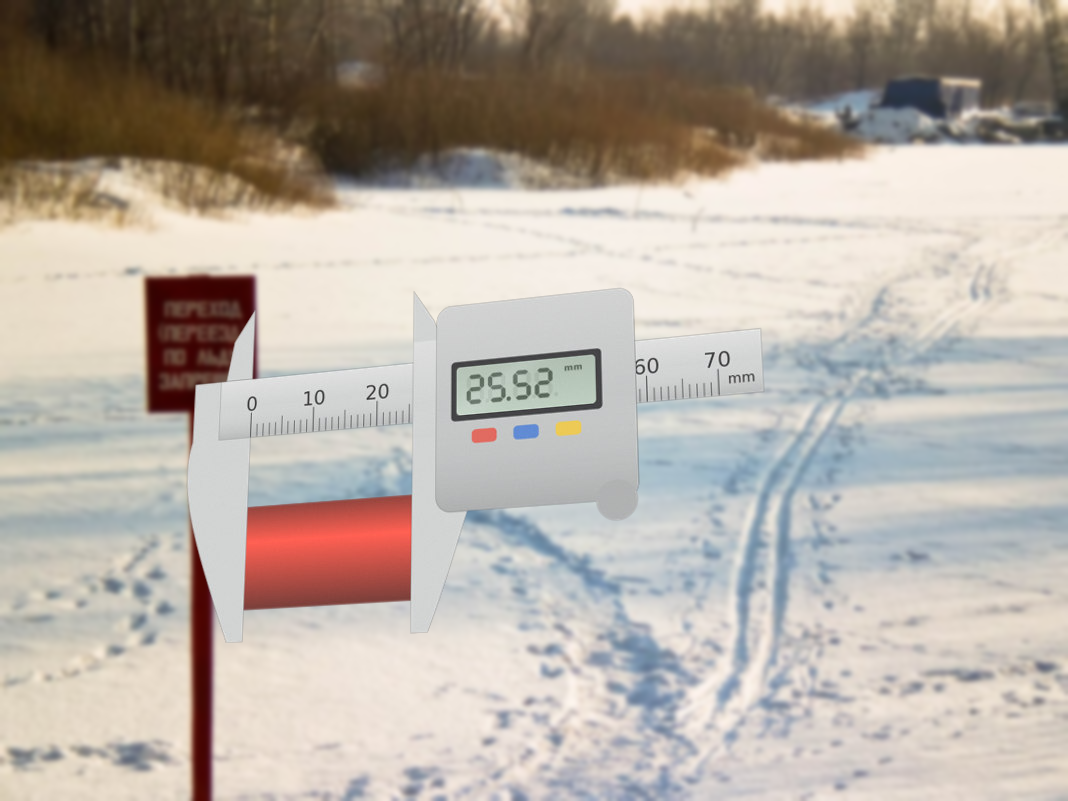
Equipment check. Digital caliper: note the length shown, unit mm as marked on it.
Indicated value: 25.52 mm
